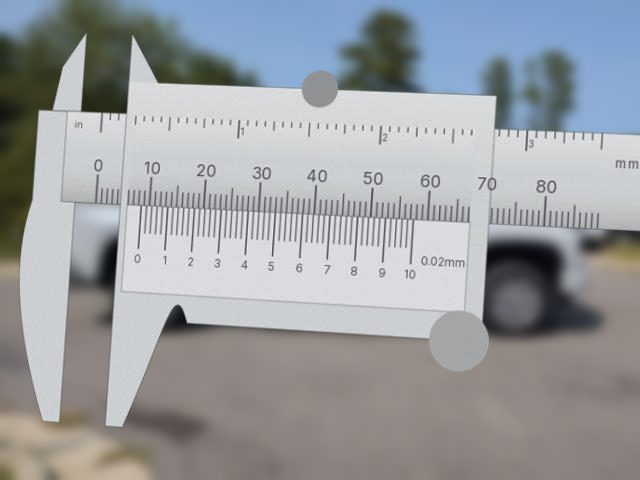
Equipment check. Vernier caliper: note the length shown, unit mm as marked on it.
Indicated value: 8.5 mm
